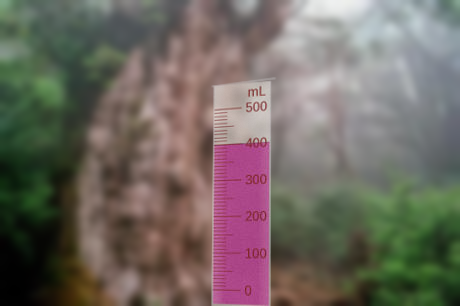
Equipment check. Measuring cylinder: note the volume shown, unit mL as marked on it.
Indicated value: 400 mL
